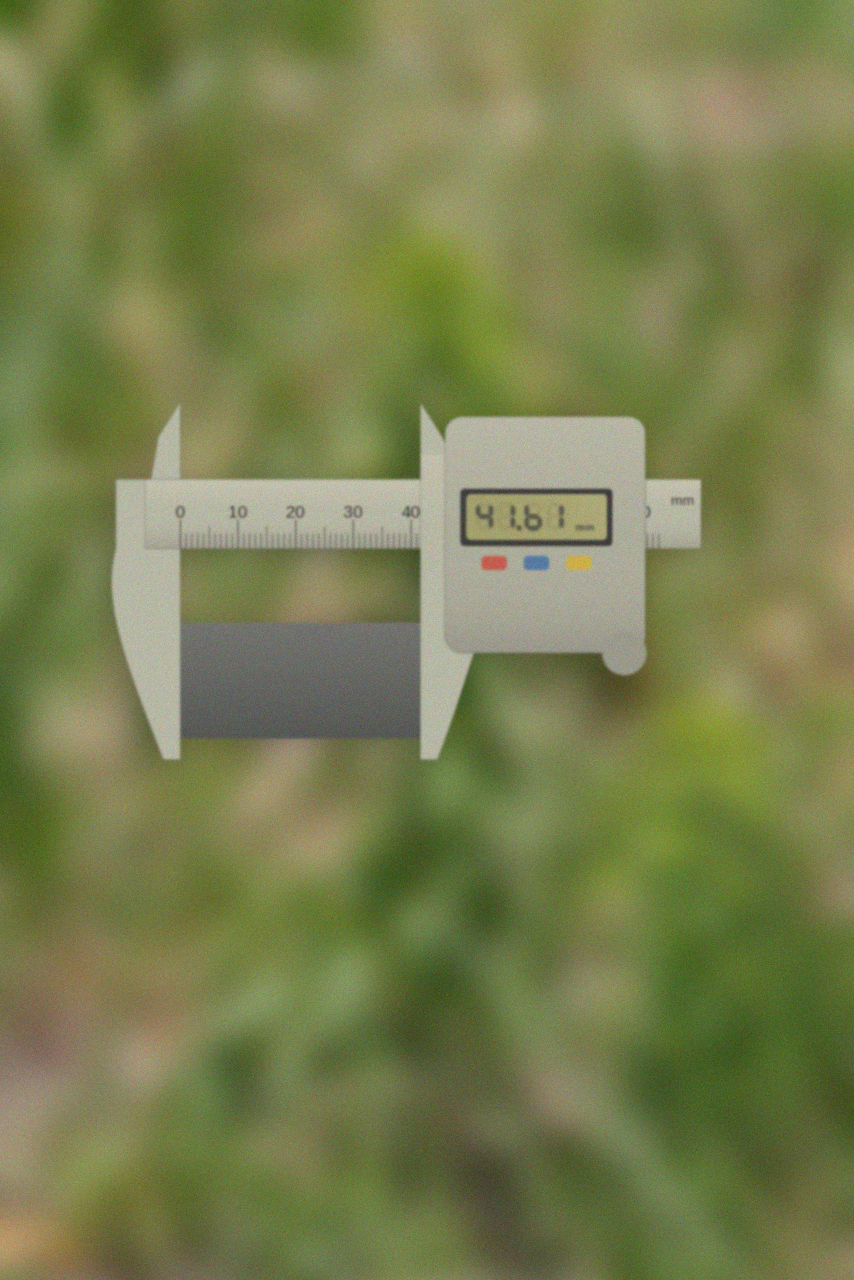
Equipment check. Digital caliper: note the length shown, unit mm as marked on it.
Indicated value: 41.61 mm
